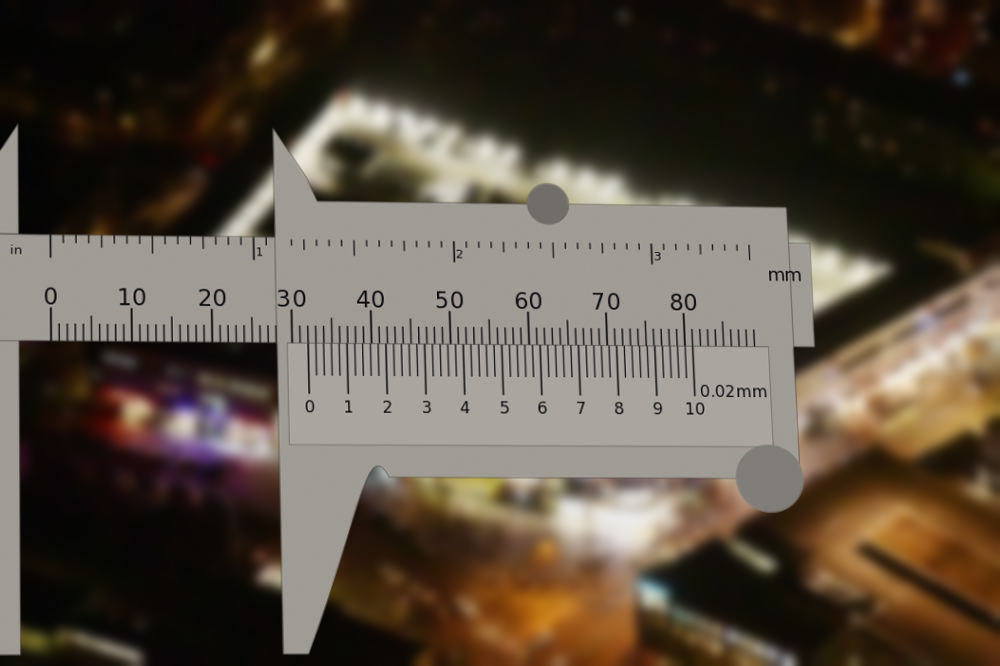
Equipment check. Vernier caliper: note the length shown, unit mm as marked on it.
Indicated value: 32.0 mm
